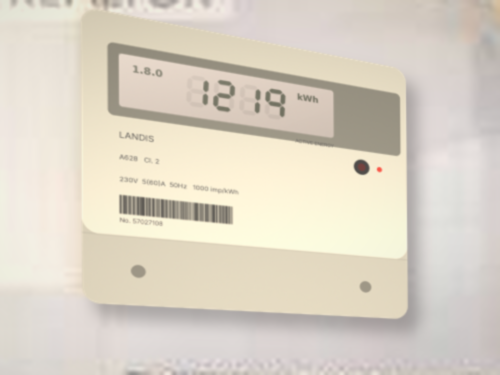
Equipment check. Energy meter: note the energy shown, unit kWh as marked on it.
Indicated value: 1219 kWh
